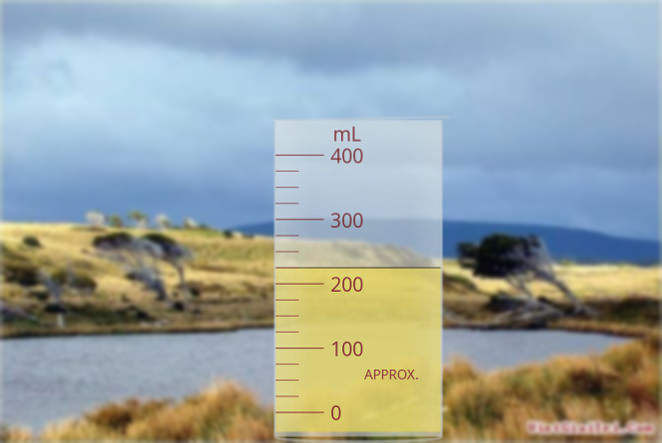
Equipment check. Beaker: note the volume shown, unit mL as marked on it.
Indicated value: 225 mL
